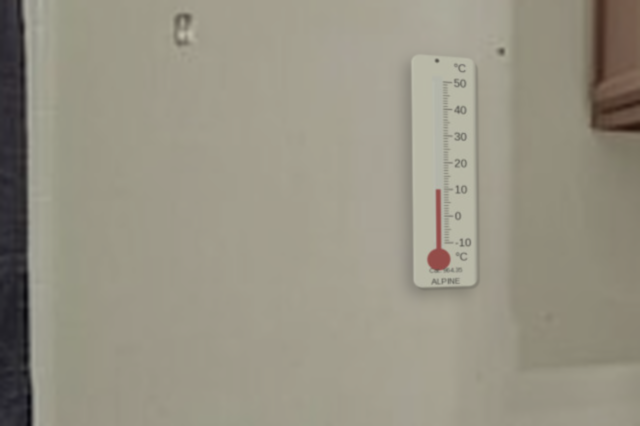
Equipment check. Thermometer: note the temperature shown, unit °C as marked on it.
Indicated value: 10 °C
